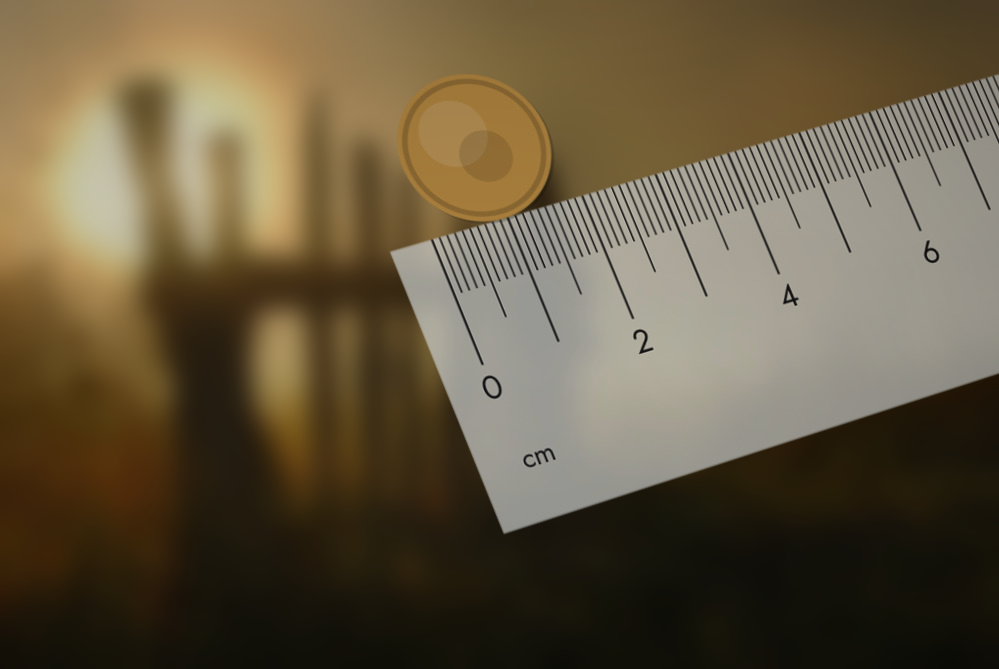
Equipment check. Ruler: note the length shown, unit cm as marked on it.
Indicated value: 1.9 cm
